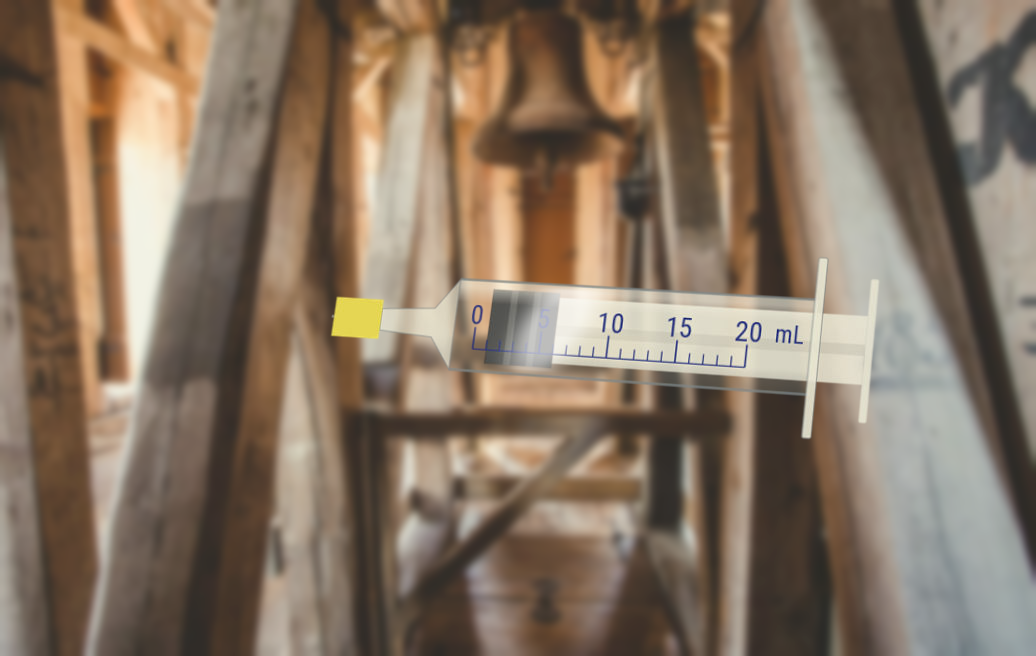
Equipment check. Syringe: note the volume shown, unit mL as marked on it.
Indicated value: 1 mL
